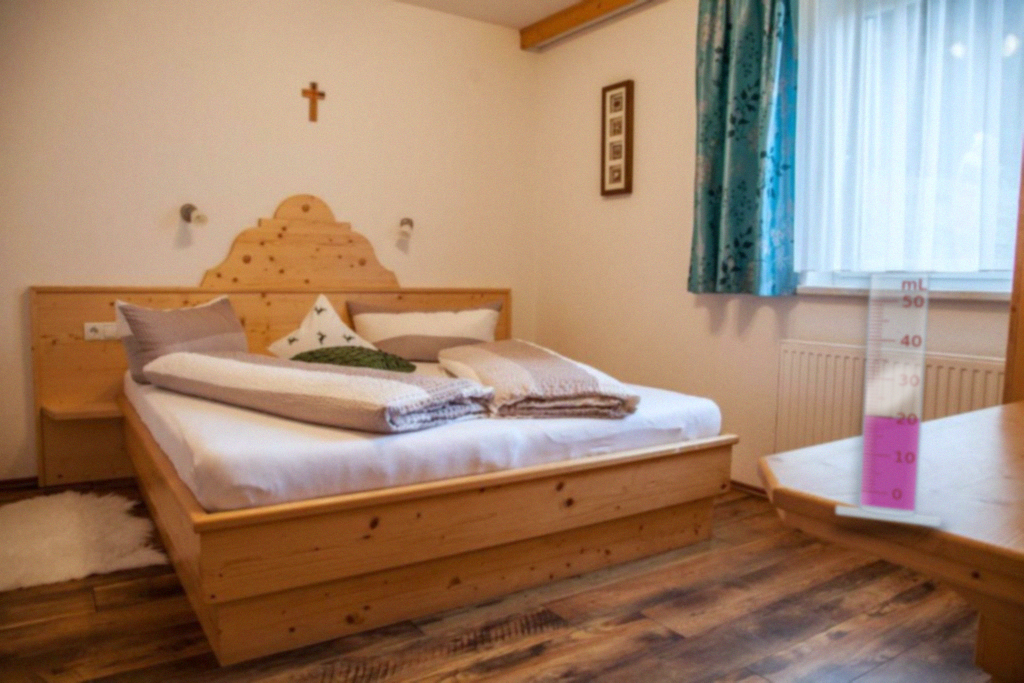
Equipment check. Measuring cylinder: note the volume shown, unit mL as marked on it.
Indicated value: 20 mL
